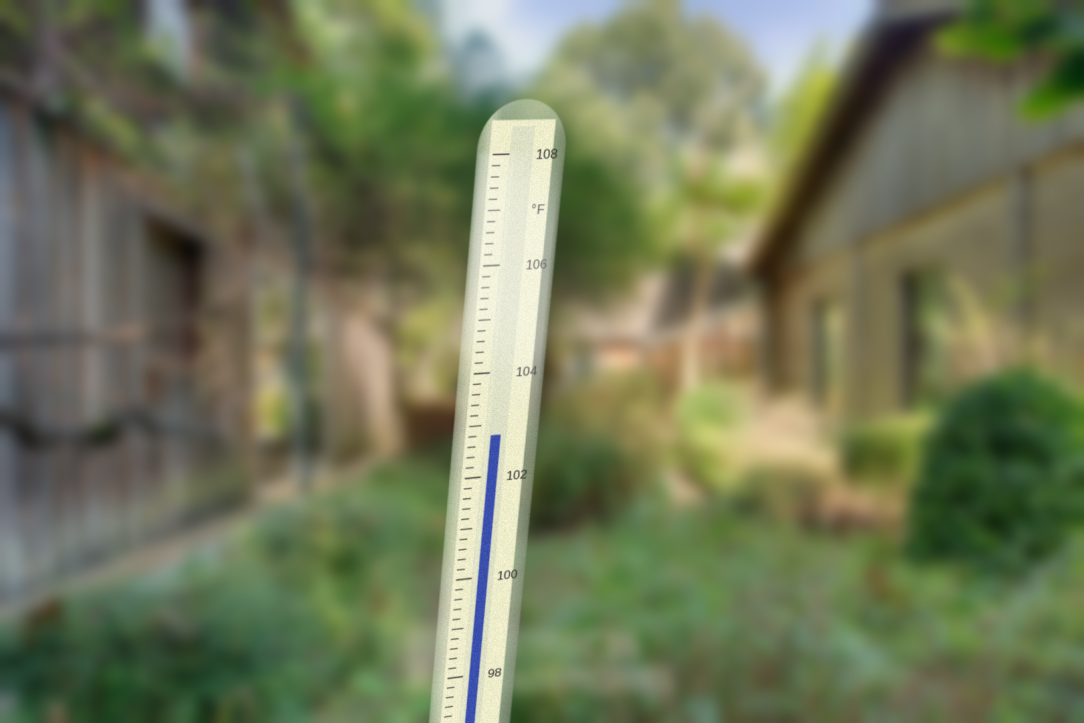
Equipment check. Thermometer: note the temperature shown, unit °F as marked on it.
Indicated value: 102.8 °F
